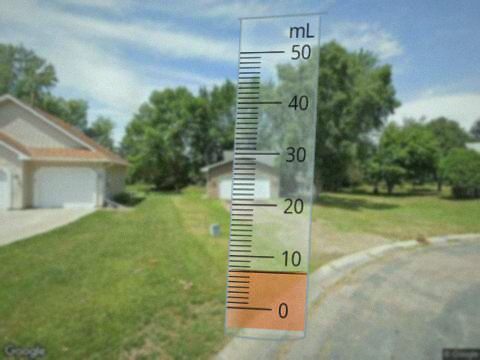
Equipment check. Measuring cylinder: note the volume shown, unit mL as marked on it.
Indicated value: 7 mL
